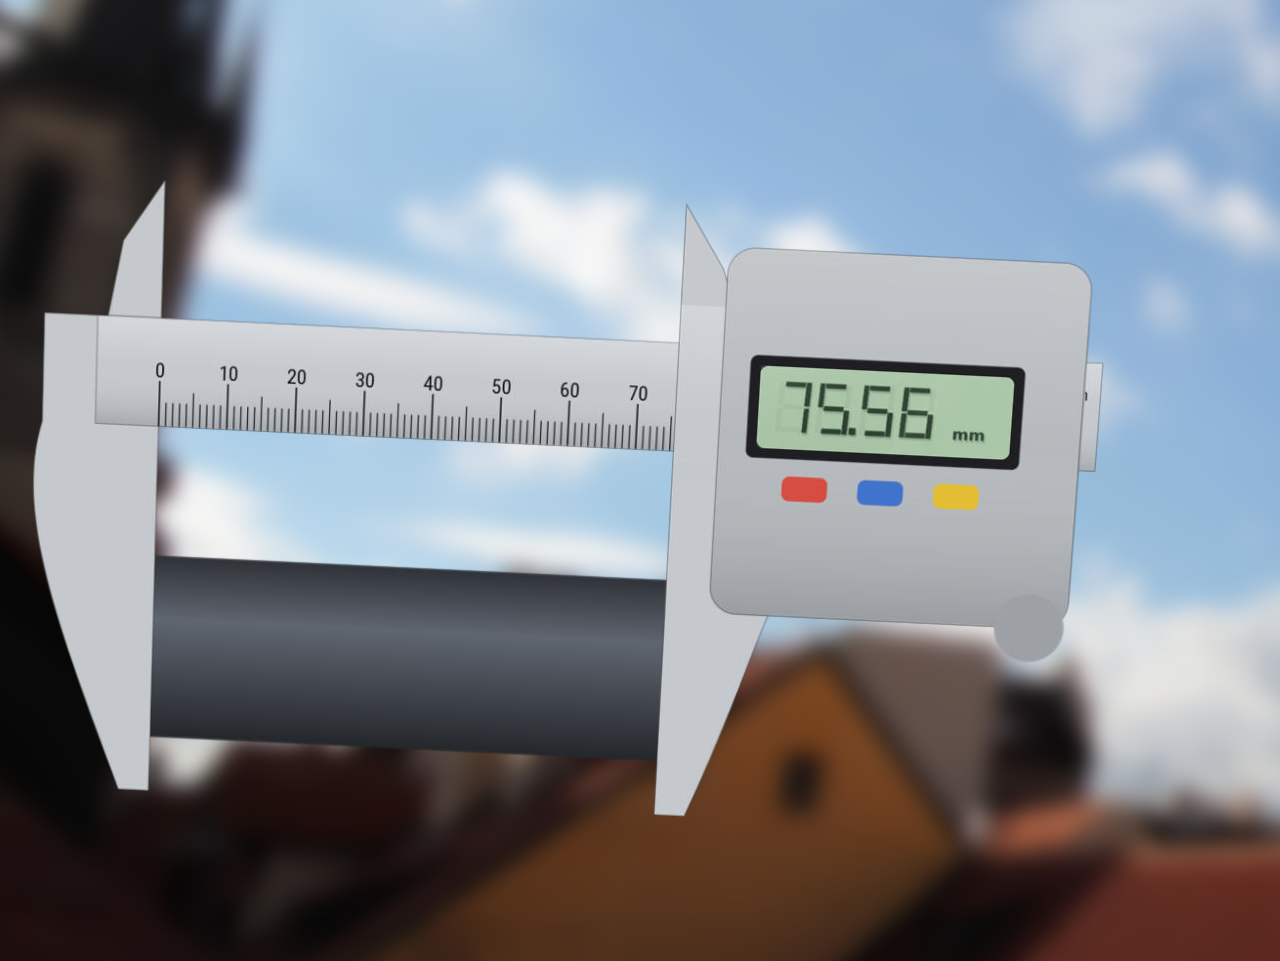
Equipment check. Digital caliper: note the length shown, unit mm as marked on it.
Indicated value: 75.56 mm
